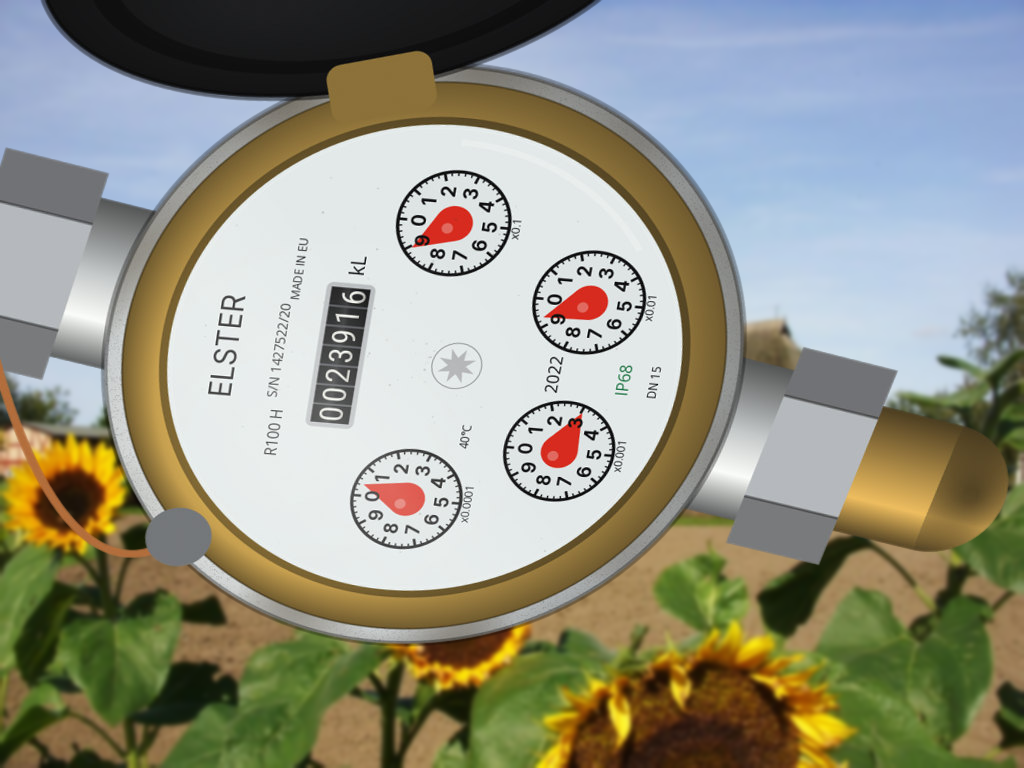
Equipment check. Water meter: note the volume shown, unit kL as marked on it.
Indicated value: 23915.8930 kL
